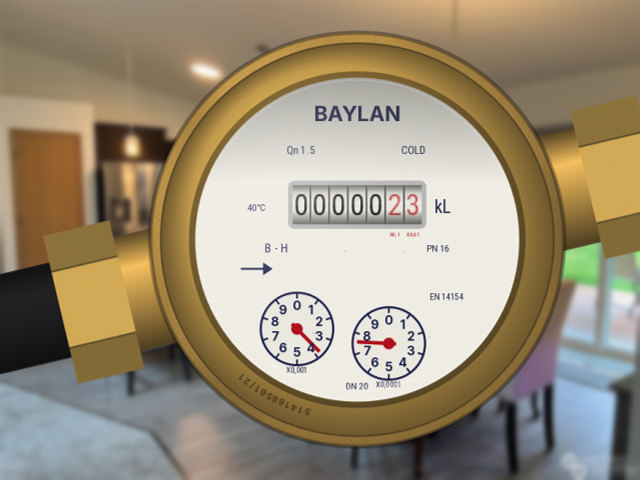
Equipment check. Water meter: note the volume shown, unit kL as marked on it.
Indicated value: 0.2337 kL
